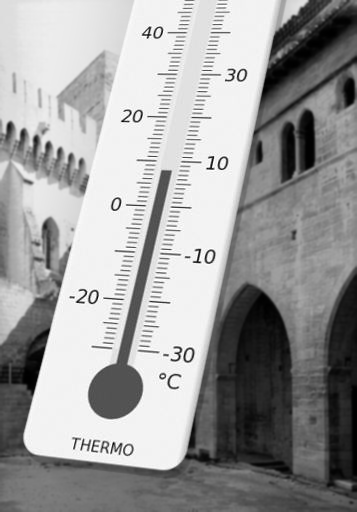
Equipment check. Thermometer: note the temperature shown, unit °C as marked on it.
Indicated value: 8 °C
